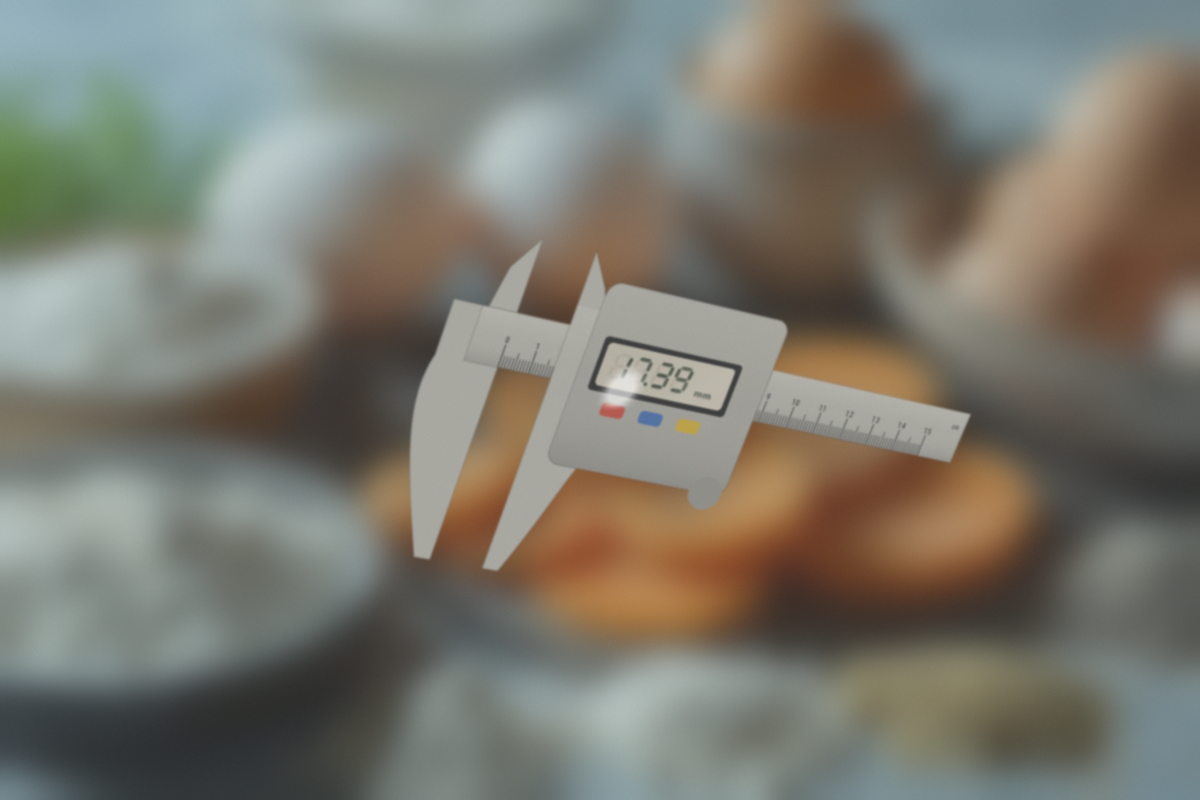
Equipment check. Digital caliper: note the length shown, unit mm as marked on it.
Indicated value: 17.39 mm
